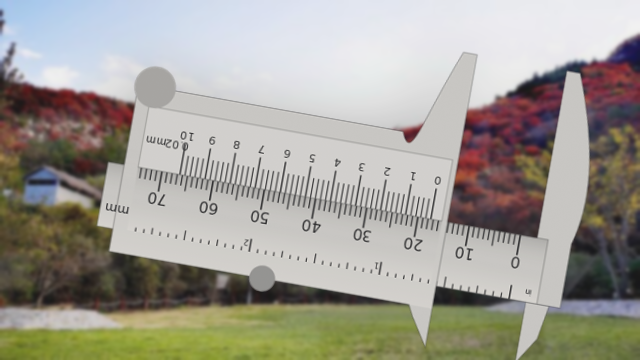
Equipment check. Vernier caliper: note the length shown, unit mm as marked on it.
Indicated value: 17.5 mm
